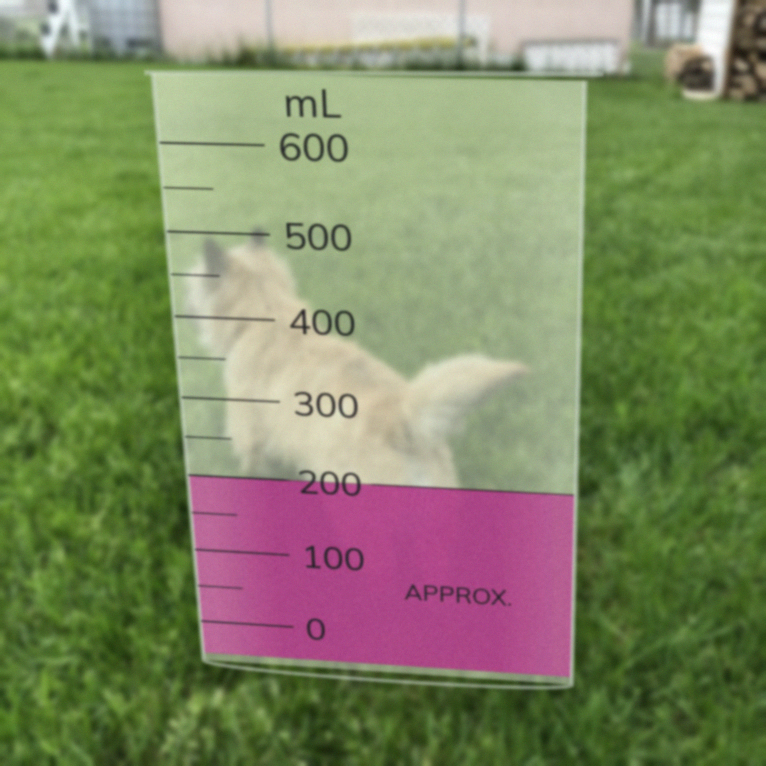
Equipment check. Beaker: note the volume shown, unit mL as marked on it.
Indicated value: 200 mL
